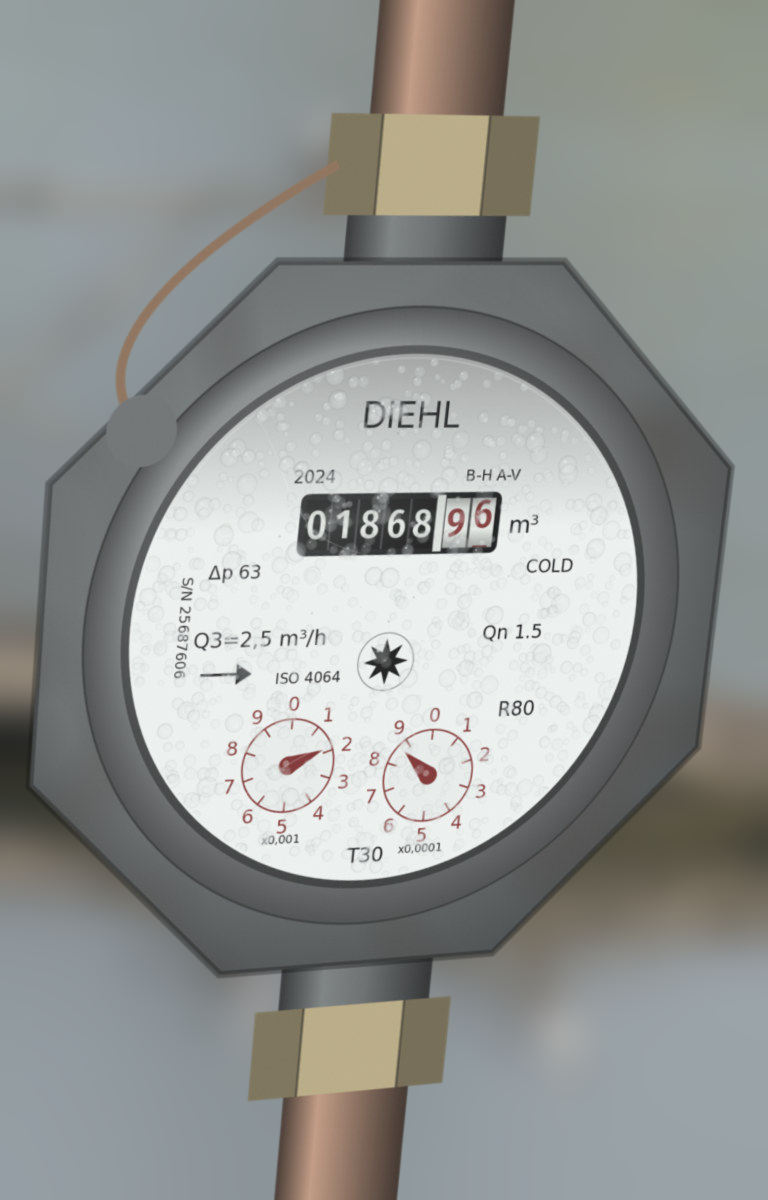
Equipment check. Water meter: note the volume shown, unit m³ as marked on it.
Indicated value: 1868.9618 m³
